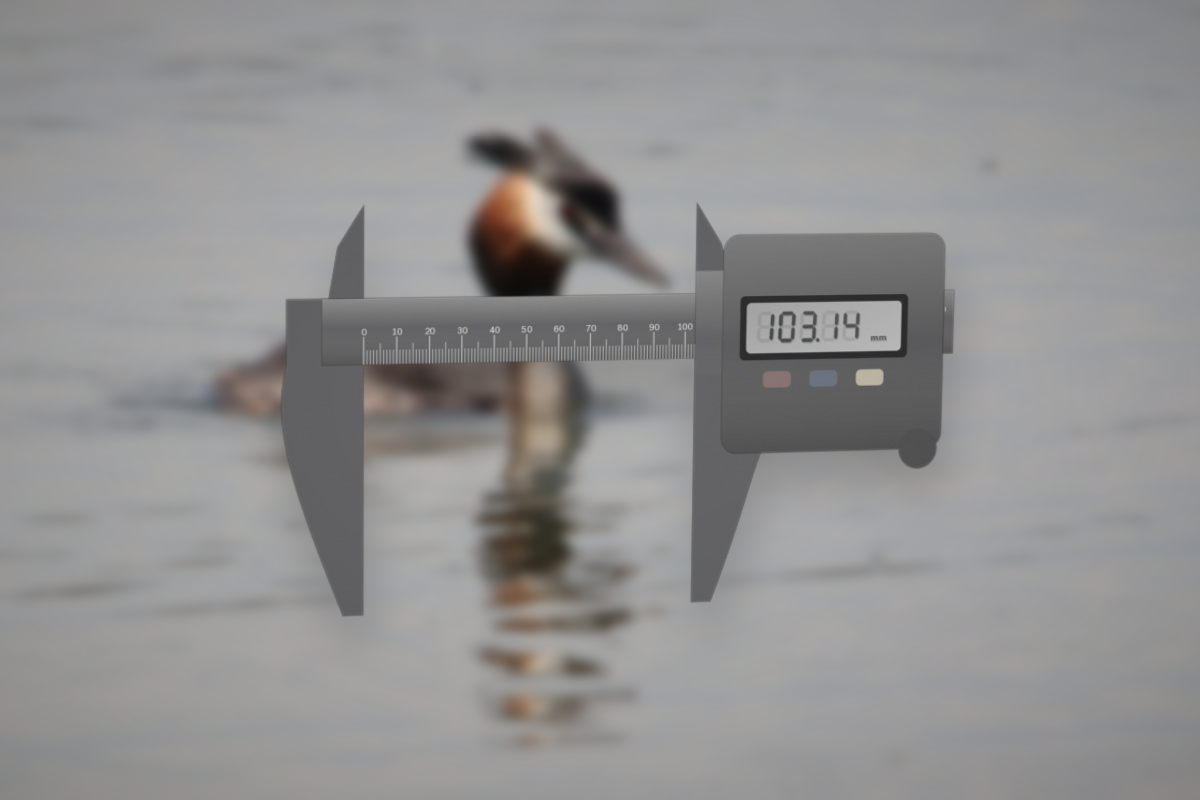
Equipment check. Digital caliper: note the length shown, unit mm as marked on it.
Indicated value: 103.14 mm
